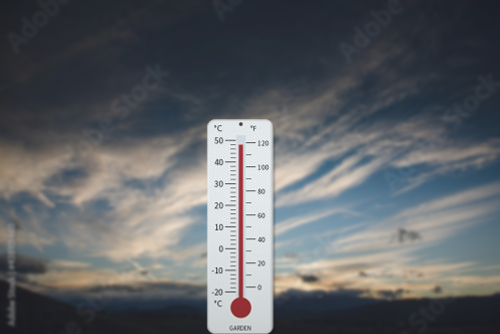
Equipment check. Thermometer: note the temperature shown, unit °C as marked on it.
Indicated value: 48 °C
